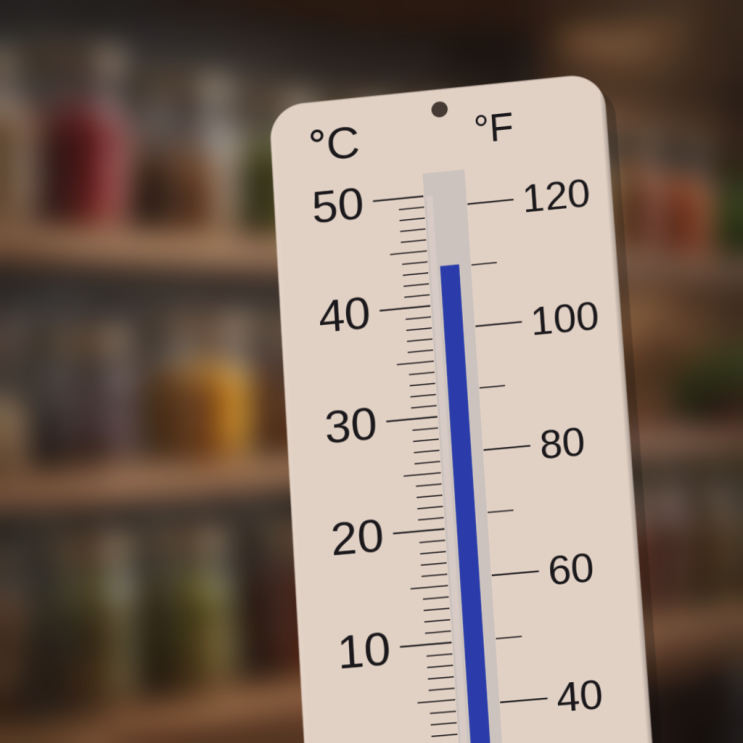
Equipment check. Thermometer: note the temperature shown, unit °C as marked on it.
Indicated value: 43.5 °C
